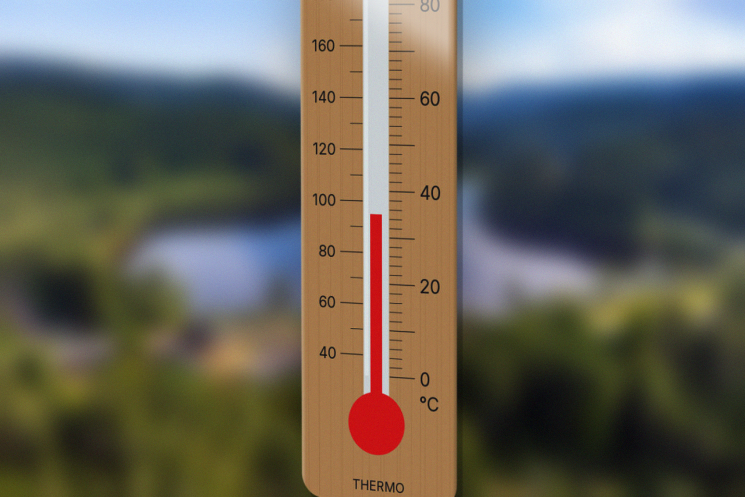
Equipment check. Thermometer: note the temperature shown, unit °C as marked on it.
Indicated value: 35 °C
